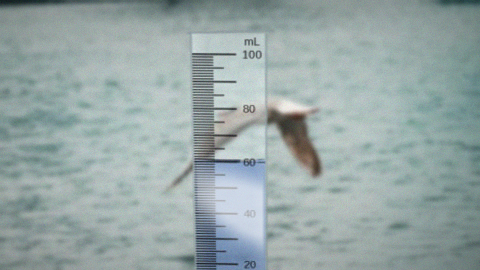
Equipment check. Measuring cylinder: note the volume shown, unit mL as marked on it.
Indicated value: 60 mL
